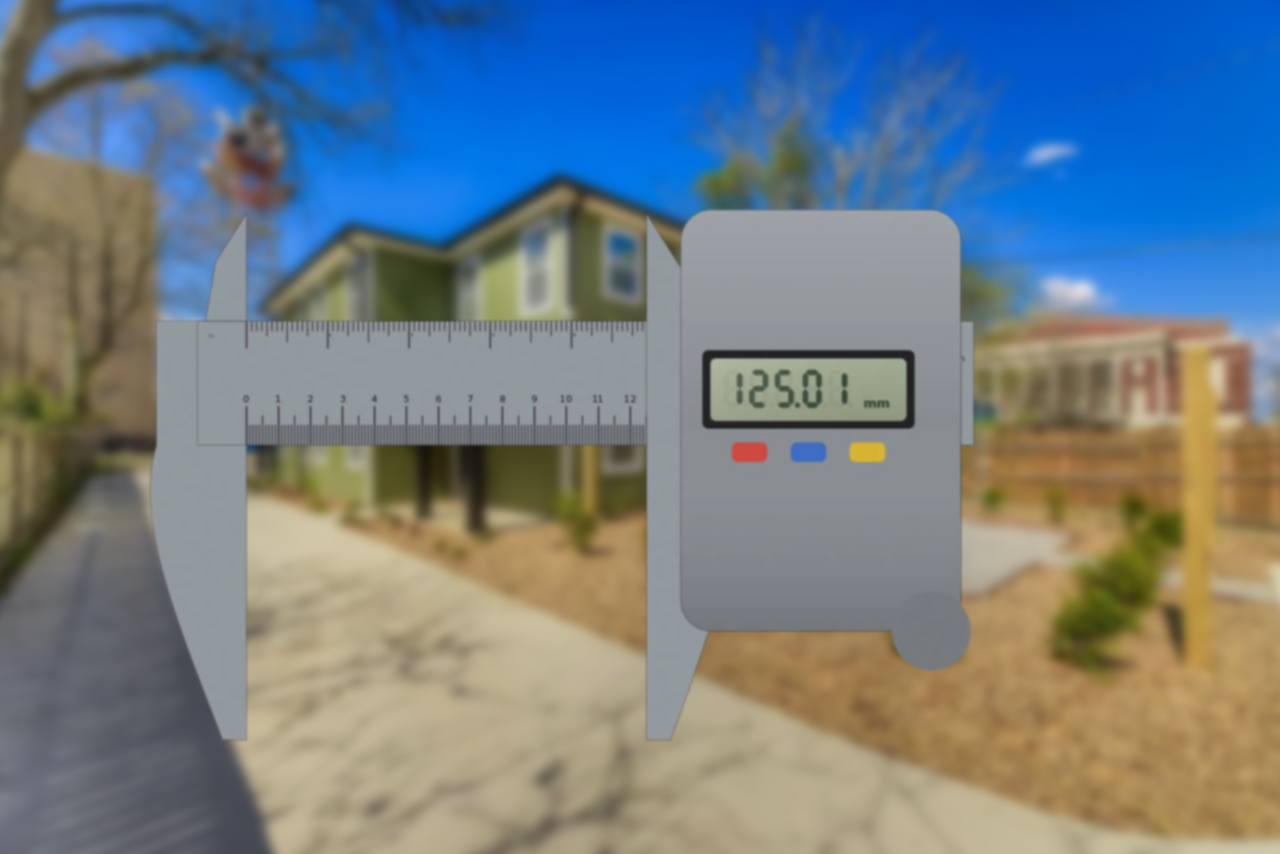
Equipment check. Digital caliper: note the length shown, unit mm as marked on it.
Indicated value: 125.01 mm
